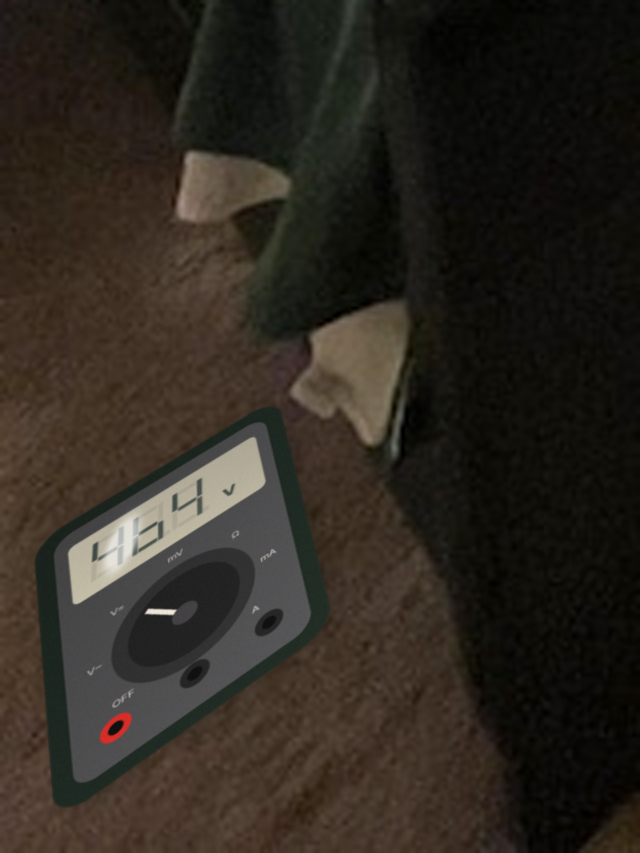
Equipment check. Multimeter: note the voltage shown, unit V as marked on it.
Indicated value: 464 V
